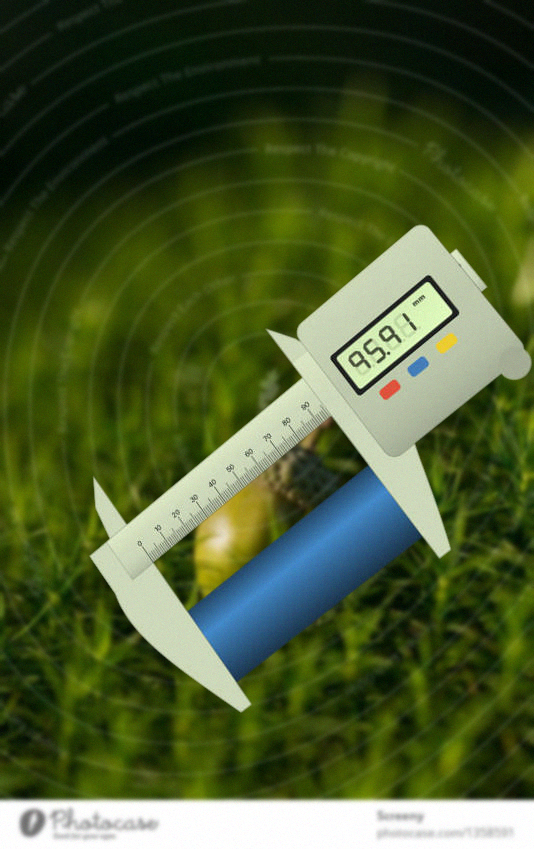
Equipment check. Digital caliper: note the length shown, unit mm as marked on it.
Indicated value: 95.91 mm
